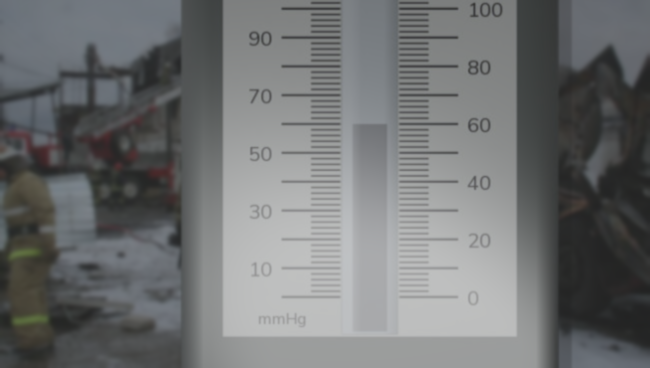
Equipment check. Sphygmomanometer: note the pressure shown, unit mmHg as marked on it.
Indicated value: 60 mmHg
